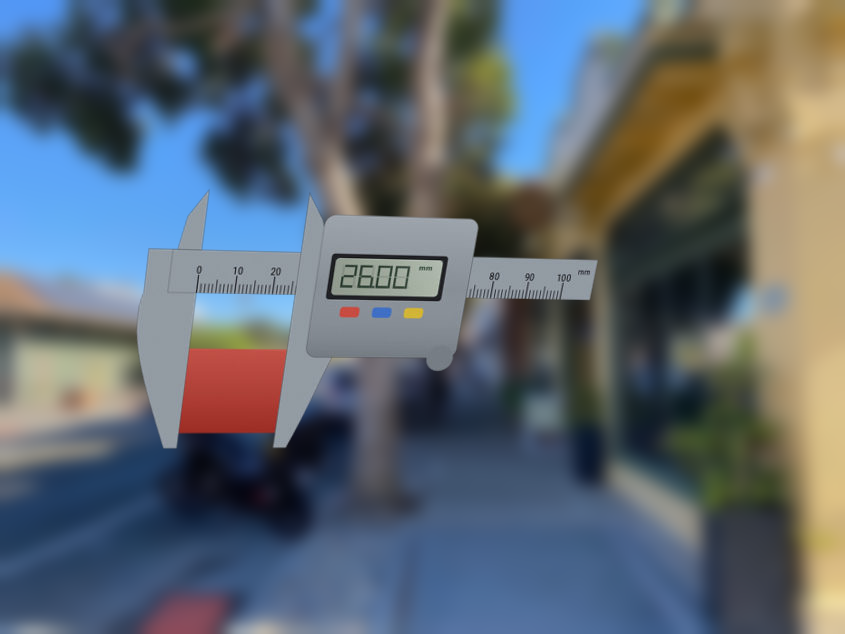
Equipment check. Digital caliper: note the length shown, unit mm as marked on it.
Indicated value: 26.00 mm
